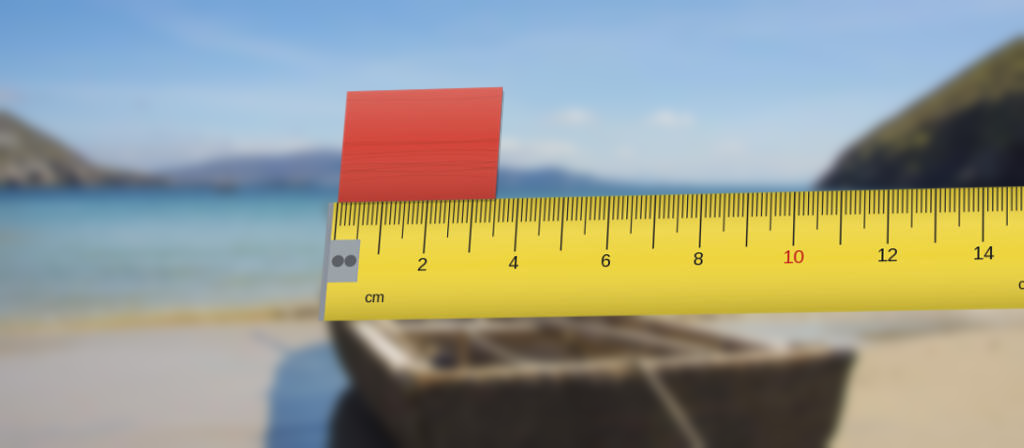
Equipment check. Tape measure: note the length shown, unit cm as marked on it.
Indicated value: 3.5 cm
